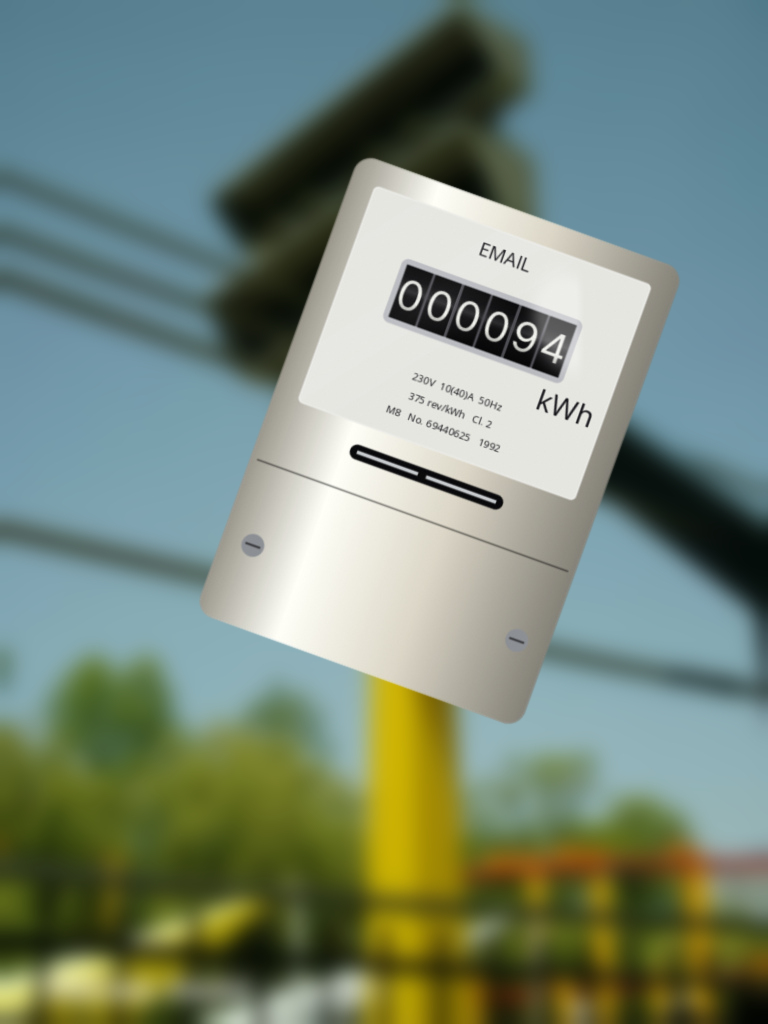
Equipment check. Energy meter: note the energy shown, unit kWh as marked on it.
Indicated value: 94 kWh
